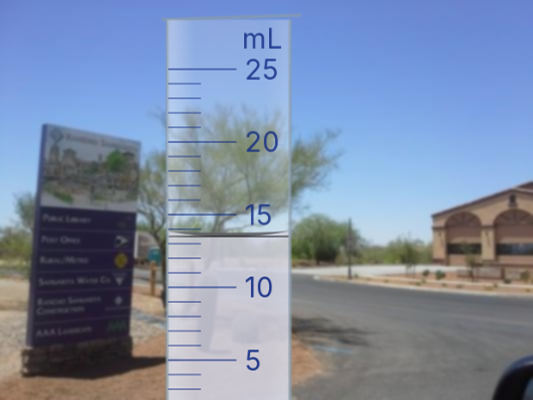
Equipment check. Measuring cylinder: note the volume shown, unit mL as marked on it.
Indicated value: 13.5 mL
